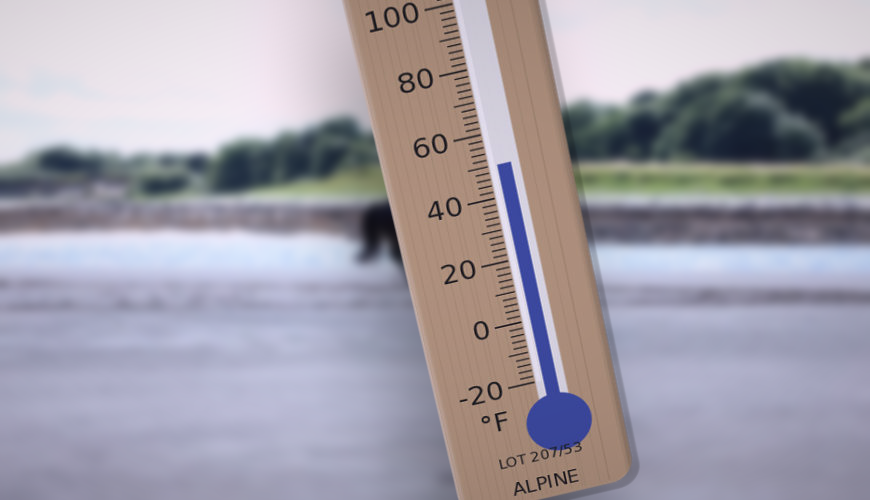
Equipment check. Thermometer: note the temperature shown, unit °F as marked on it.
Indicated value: 50 °F
